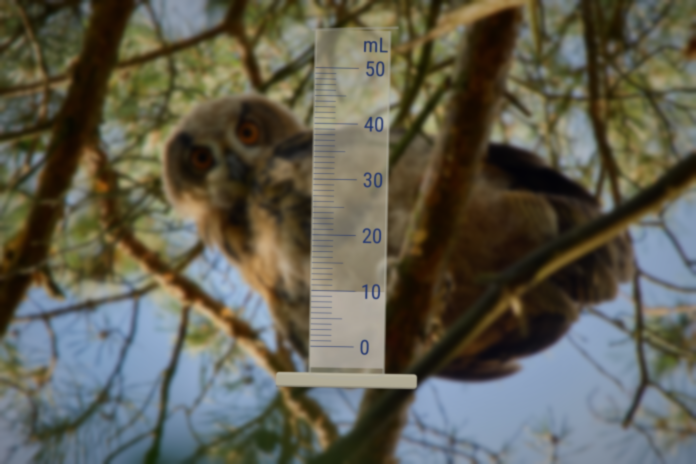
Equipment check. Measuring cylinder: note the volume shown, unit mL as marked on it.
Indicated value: 10 mL
